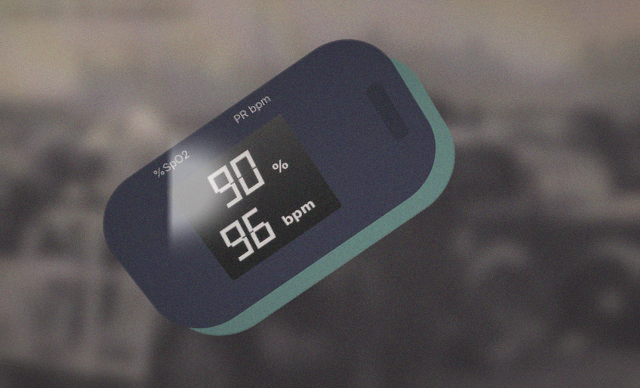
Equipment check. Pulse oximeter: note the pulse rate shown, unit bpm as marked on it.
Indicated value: 96 bpm
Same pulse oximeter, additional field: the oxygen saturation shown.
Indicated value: 90 %
